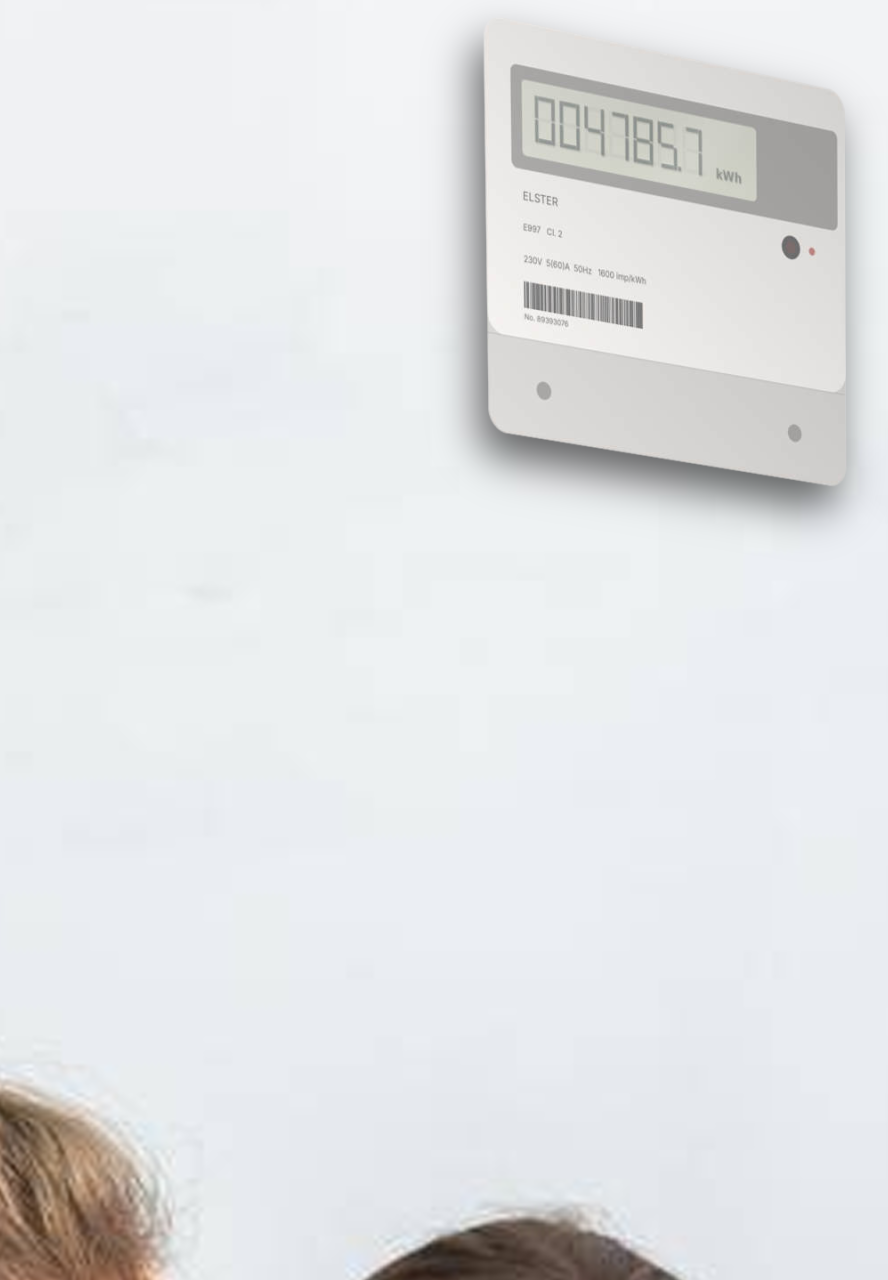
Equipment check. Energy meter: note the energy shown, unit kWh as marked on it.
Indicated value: 4785.7 kWh
